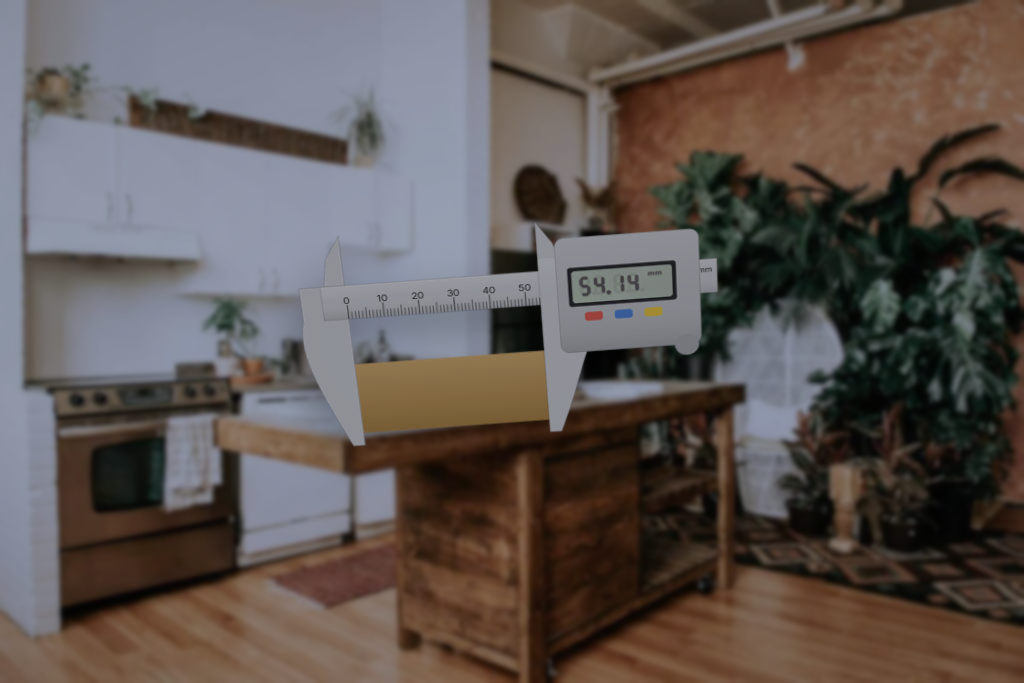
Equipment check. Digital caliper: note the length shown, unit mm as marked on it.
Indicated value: 54.14 mm
